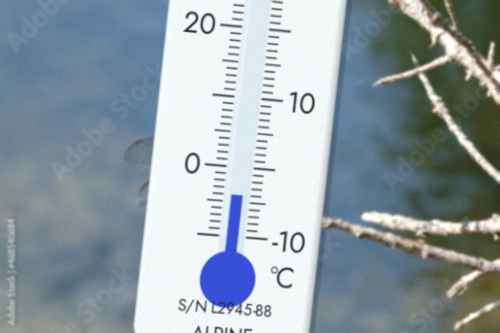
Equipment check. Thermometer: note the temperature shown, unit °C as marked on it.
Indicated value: -4 °C
